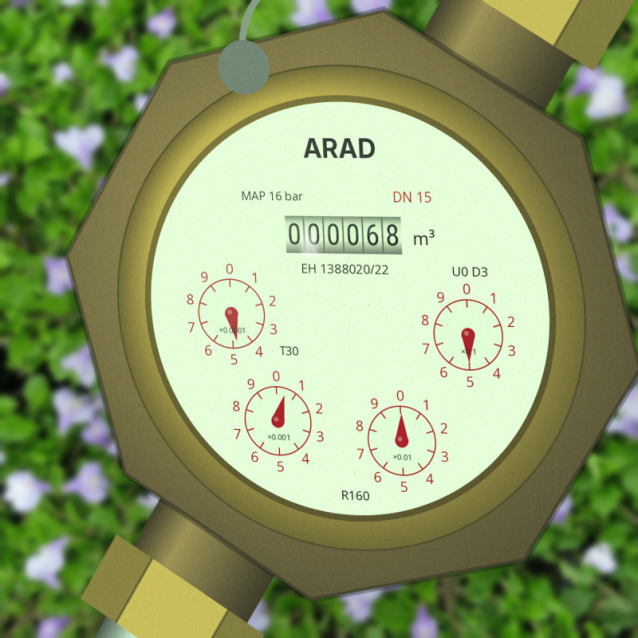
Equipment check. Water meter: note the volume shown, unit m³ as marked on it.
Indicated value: 68.5004 m³
